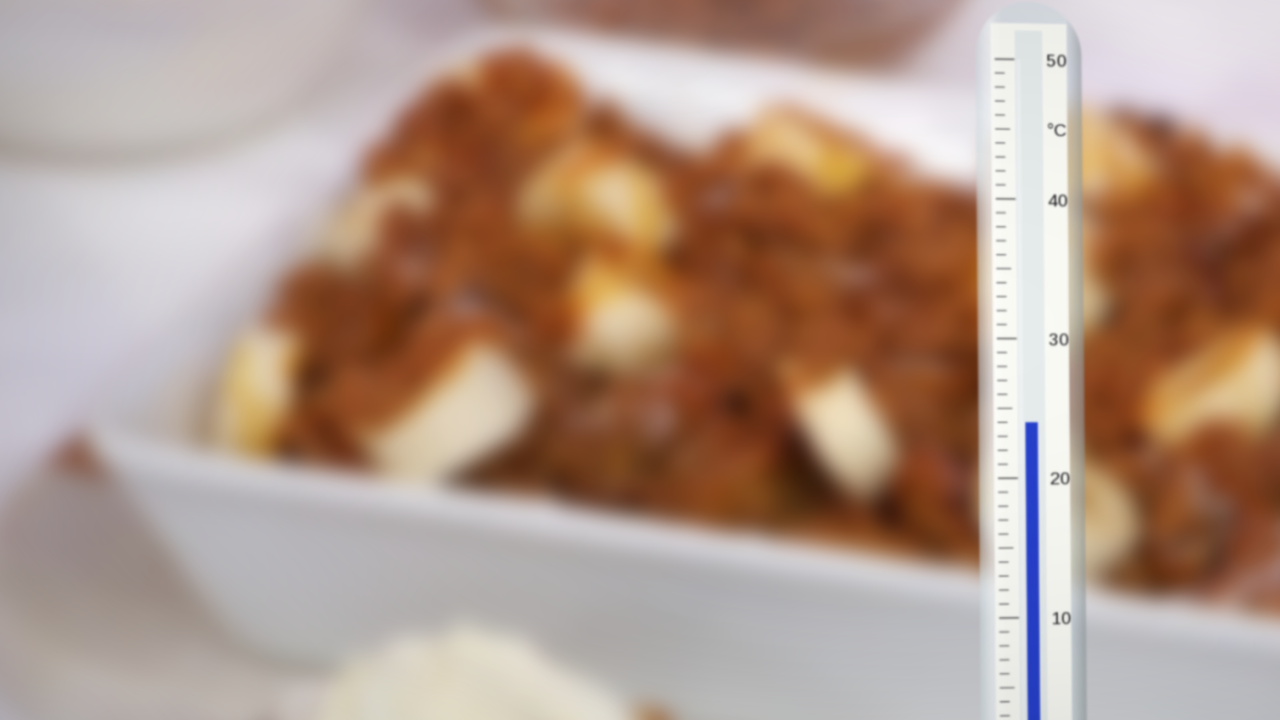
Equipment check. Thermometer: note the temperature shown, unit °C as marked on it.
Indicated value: 24 °C
